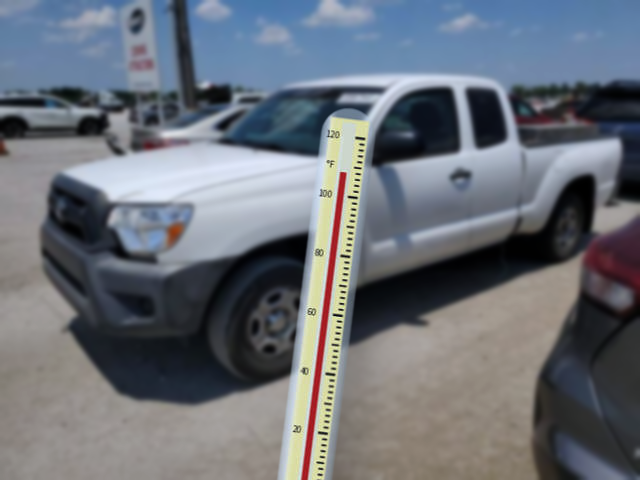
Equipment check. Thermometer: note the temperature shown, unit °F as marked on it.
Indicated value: 108 °F
